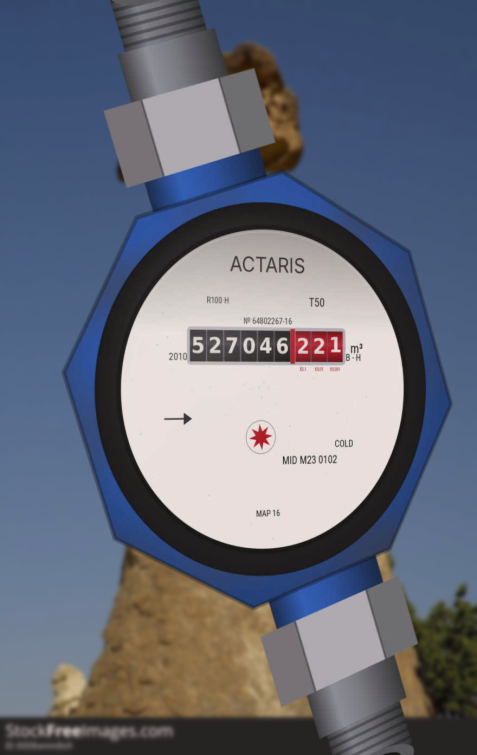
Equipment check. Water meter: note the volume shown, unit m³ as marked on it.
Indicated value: 527046.221 m³
